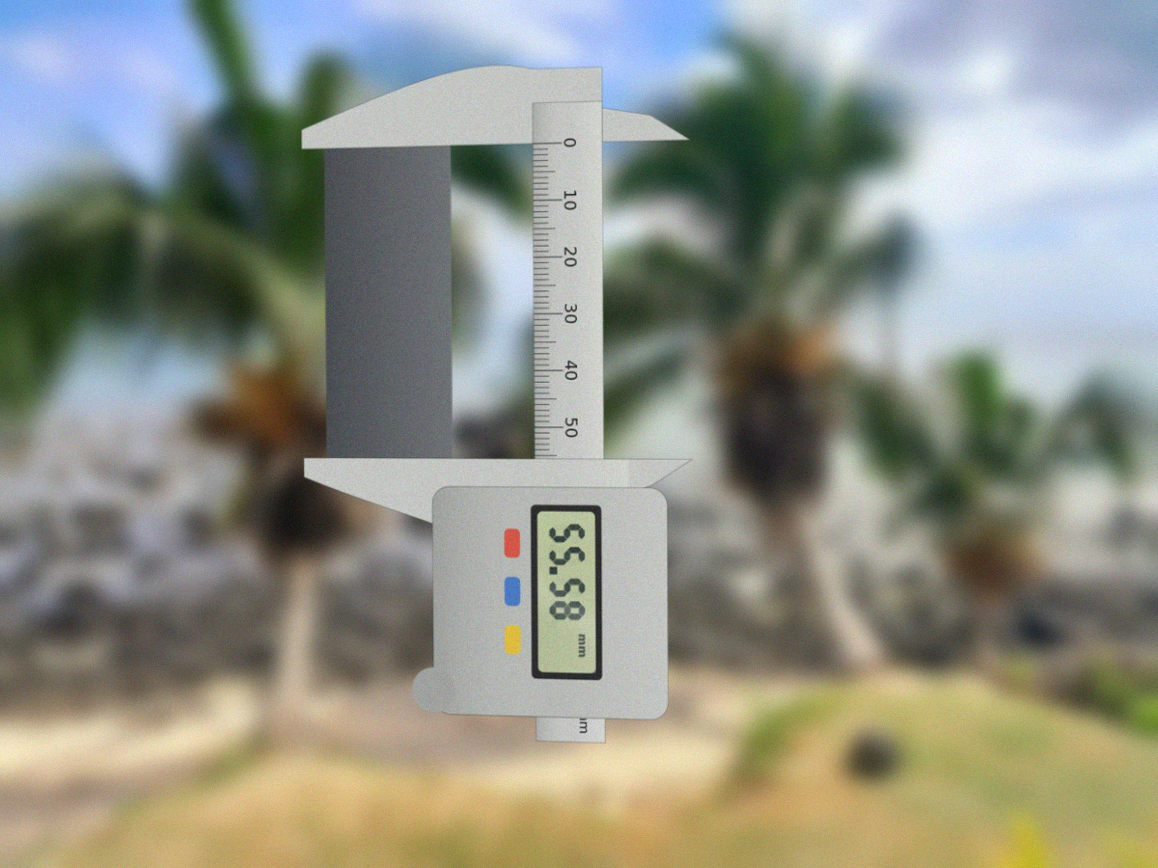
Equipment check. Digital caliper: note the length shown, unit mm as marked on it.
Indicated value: 55.58 mm
